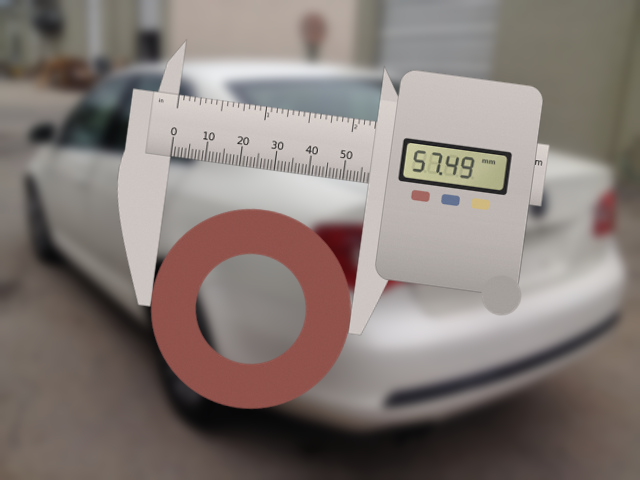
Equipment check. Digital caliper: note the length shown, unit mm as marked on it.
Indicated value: 57.49 mm
